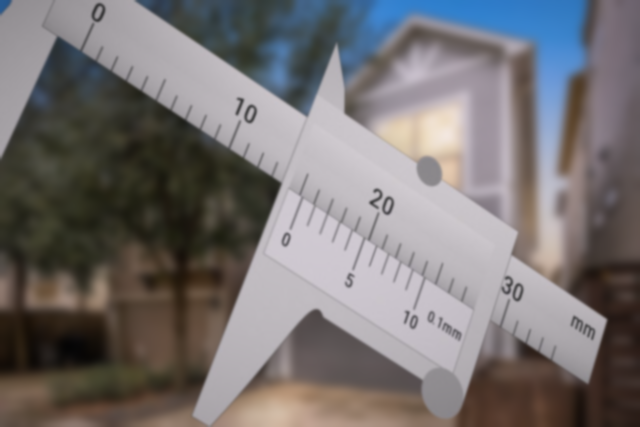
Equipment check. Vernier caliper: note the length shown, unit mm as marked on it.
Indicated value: 15.2 mm
